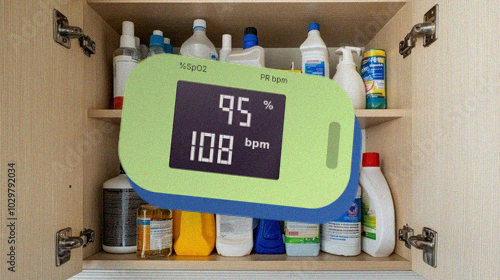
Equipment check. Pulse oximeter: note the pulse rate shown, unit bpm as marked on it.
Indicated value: 108 bpm
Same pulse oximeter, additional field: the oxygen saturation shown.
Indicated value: 95 %
